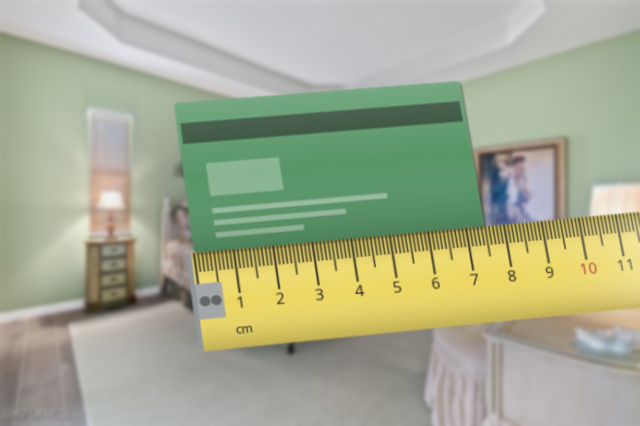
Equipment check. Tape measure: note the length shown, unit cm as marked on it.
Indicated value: 7.5 cm
